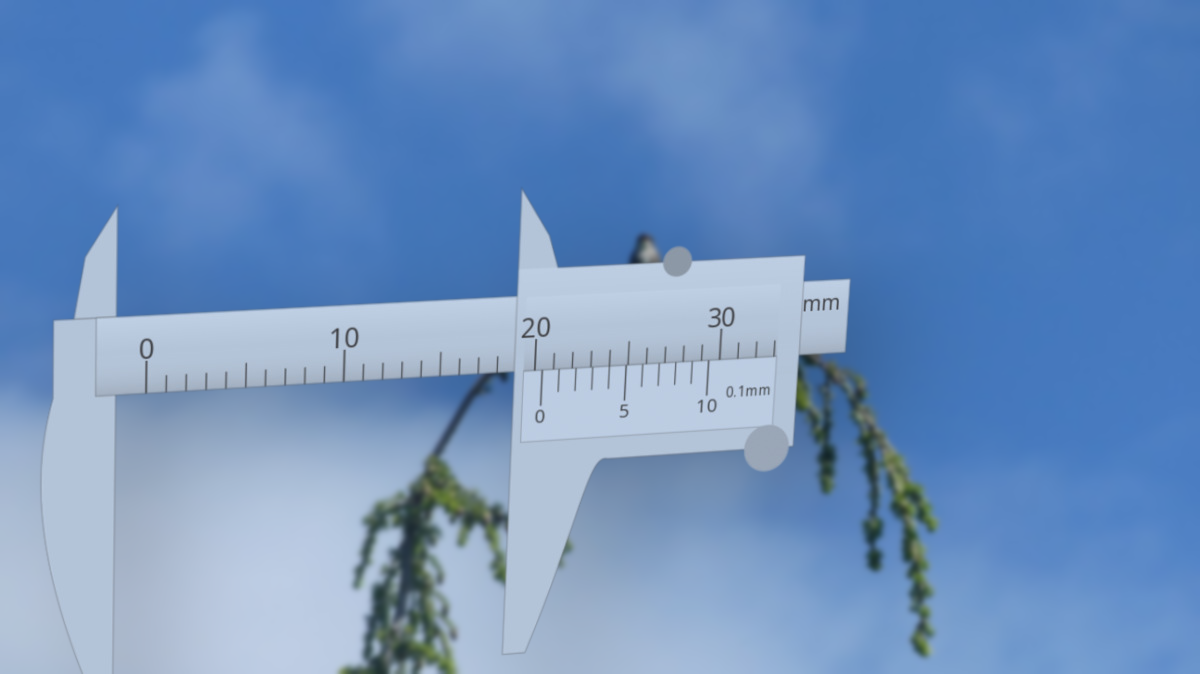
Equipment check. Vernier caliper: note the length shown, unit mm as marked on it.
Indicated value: 20.4 mm
